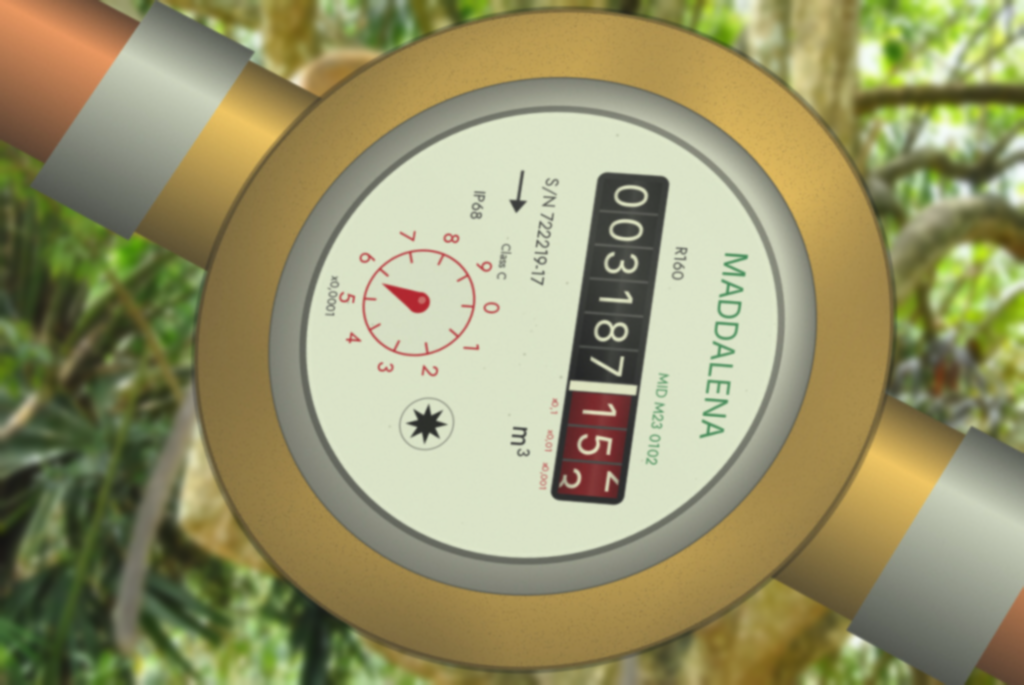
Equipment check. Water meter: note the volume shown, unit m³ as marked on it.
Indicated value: 3187.1525 m³
